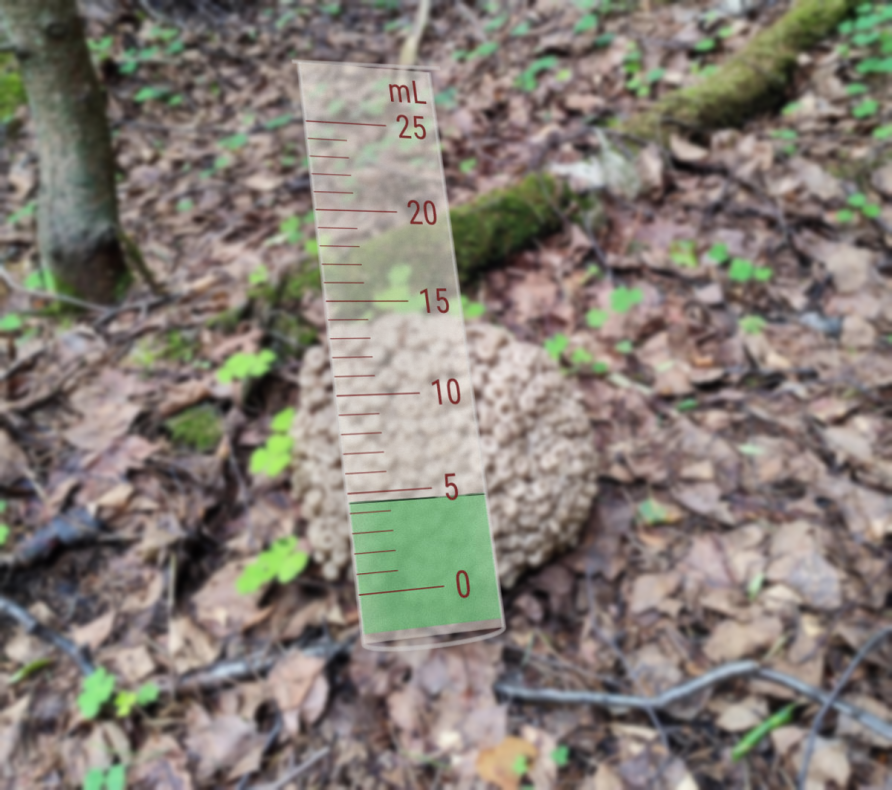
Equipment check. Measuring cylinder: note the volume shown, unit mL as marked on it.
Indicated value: 4.5 mL
